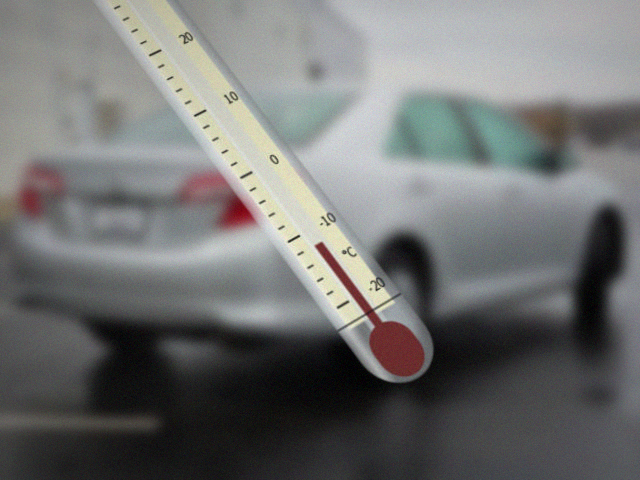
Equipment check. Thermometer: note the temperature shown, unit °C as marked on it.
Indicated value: -12 °C
